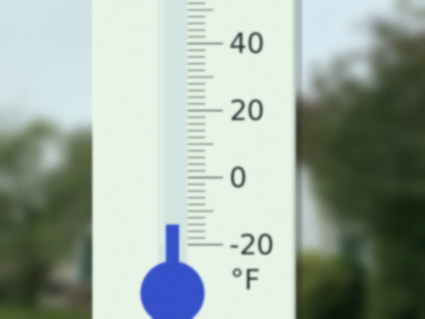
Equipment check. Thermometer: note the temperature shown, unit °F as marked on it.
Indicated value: -14 °F
